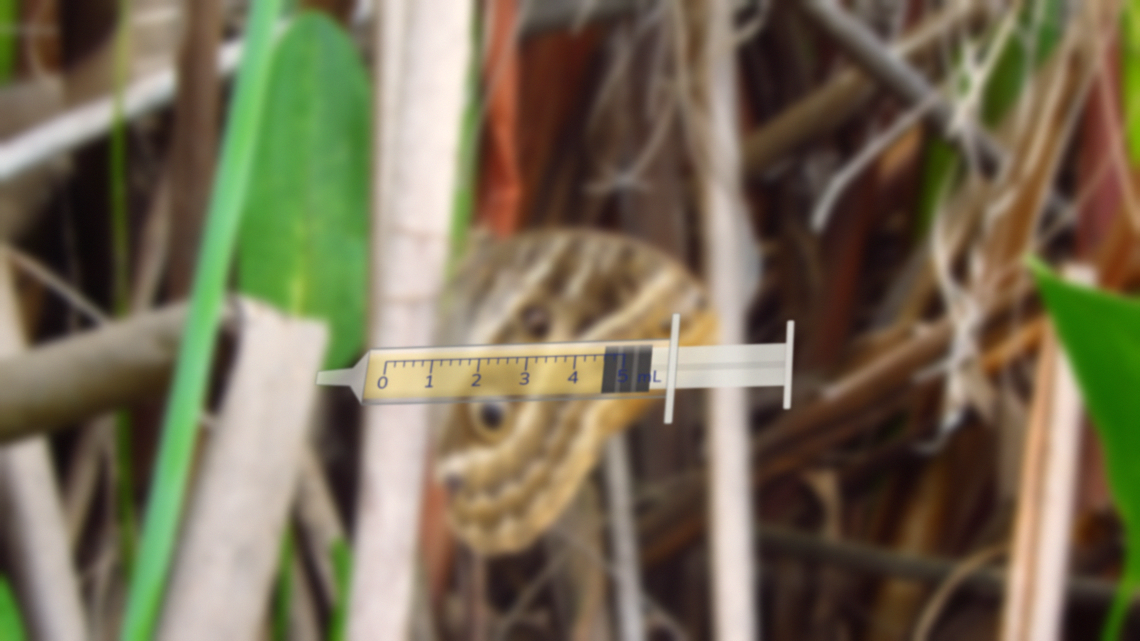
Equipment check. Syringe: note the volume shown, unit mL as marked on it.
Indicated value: 4.6 mL
